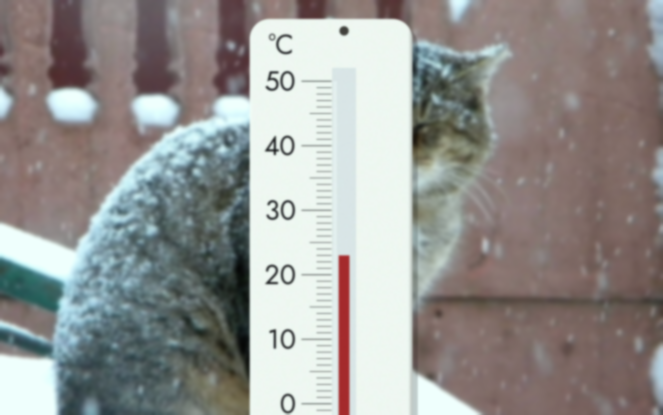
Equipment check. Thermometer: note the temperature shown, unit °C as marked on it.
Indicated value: 23 °C
